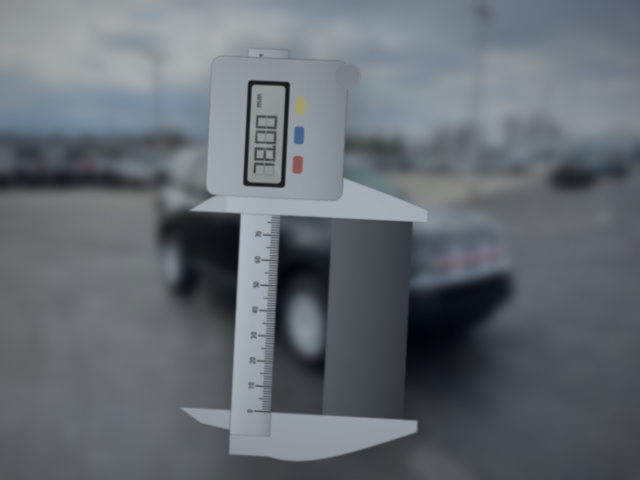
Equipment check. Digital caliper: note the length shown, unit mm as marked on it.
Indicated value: 78.00 mm
